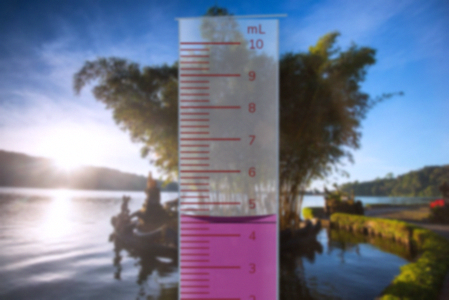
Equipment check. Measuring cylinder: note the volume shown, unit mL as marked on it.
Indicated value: 4.4 mL
